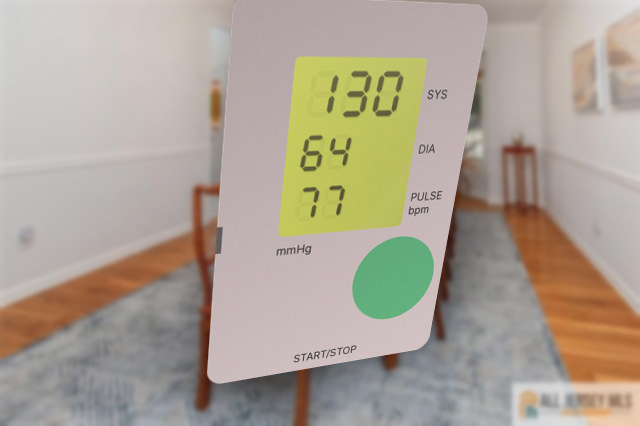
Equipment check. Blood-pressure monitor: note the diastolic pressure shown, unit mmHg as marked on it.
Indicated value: 64 mmHg
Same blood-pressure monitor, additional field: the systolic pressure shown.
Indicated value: 130 mmHg
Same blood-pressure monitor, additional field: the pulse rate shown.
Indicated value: 77 bpm
